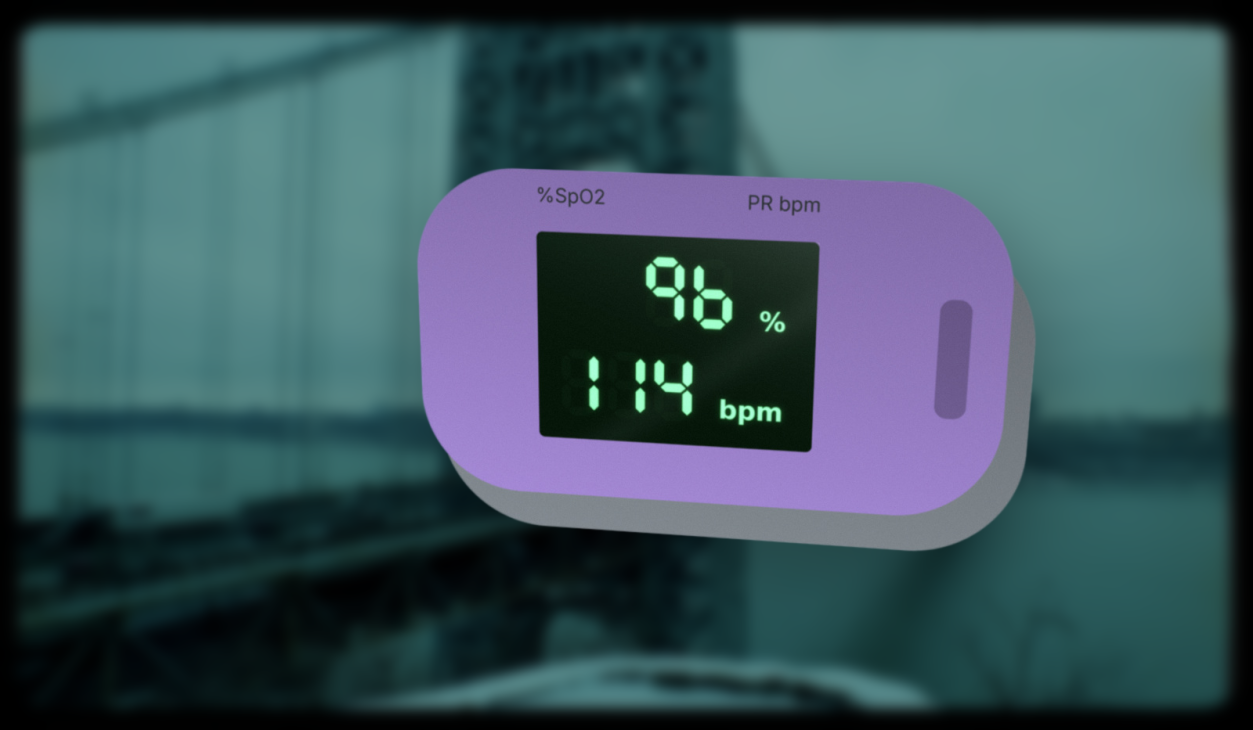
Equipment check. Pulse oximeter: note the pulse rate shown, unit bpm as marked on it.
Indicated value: 114 bpm
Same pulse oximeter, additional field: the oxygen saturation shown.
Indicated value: 96 %
